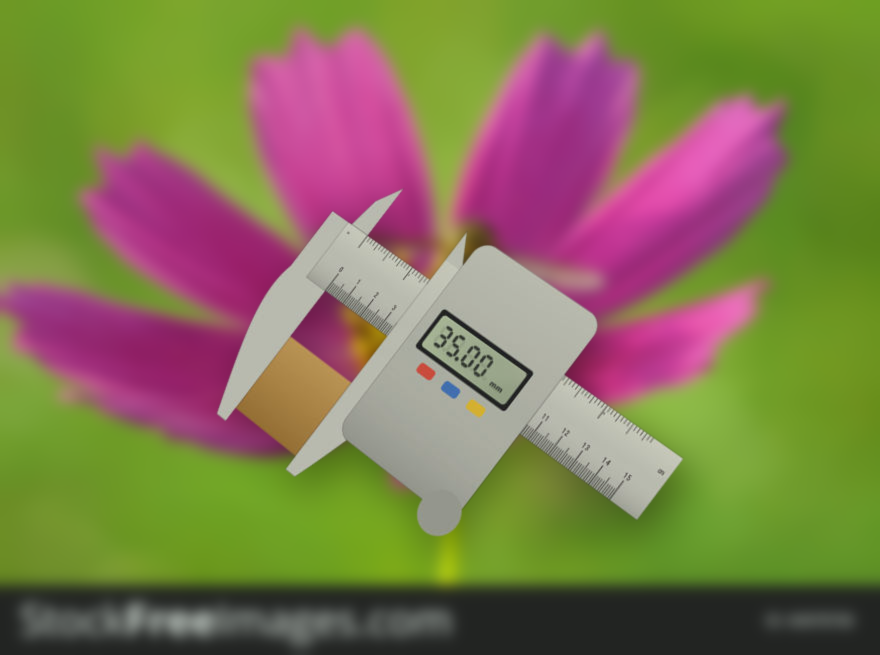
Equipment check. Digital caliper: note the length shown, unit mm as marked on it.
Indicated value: 35.00 mm
